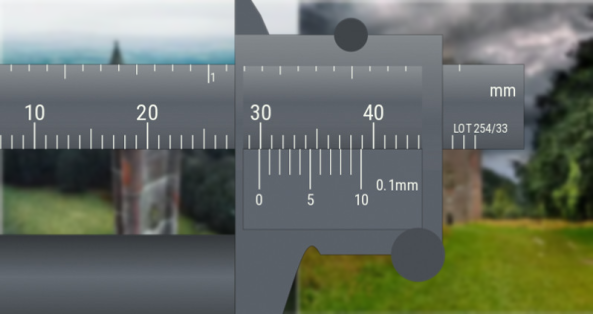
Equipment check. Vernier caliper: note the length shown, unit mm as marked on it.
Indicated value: 29.9 mm
